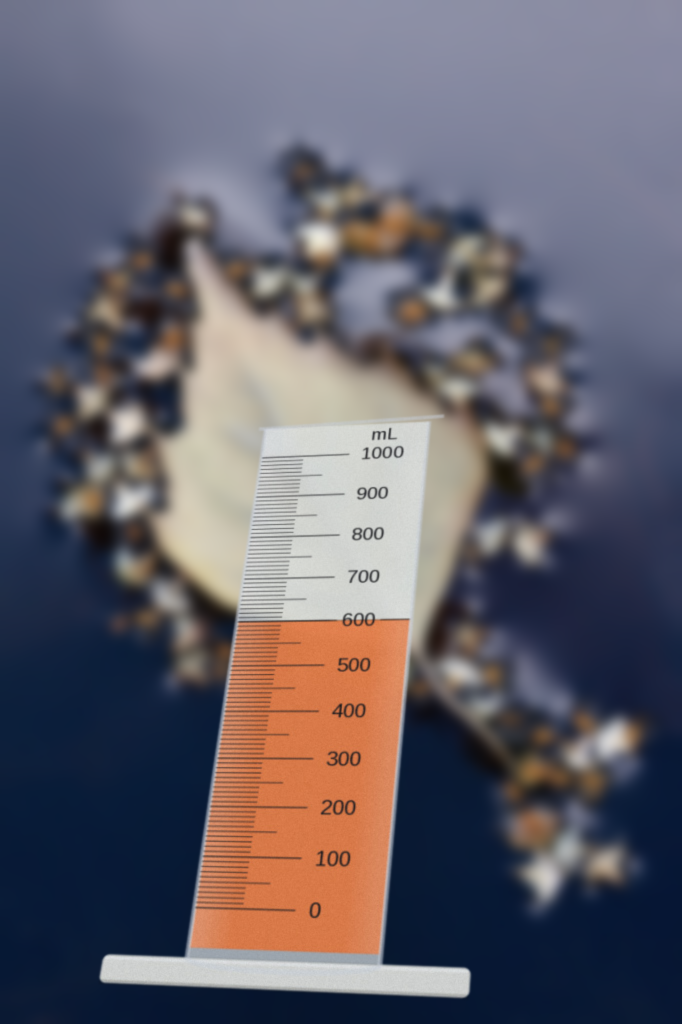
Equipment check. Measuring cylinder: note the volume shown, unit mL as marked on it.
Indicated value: 600 mL
